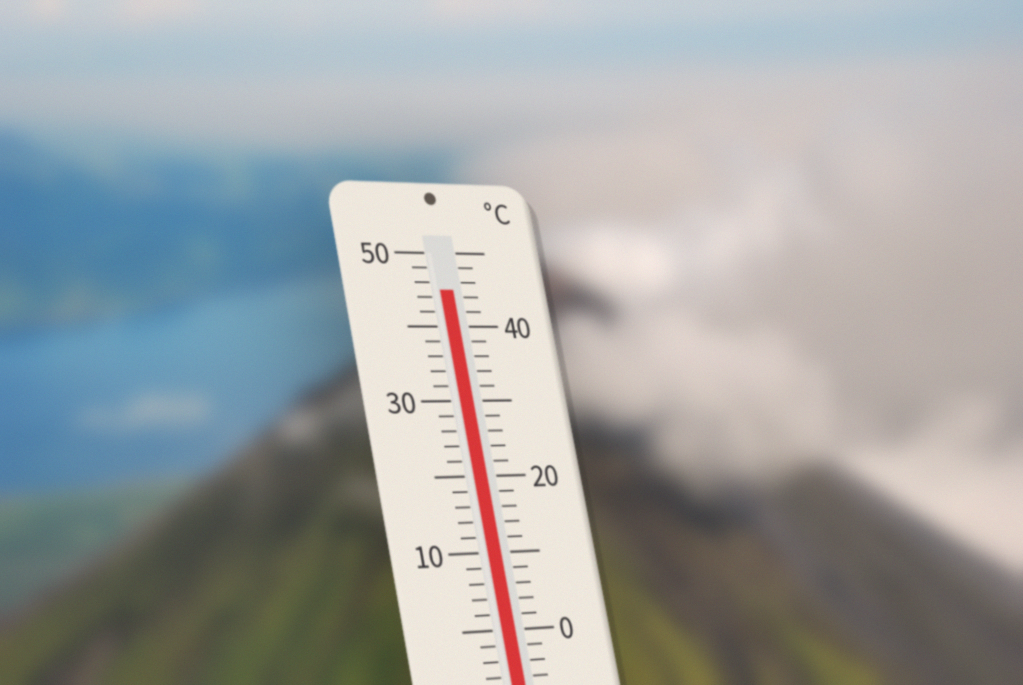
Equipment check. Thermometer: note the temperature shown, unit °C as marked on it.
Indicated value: 45 °C
